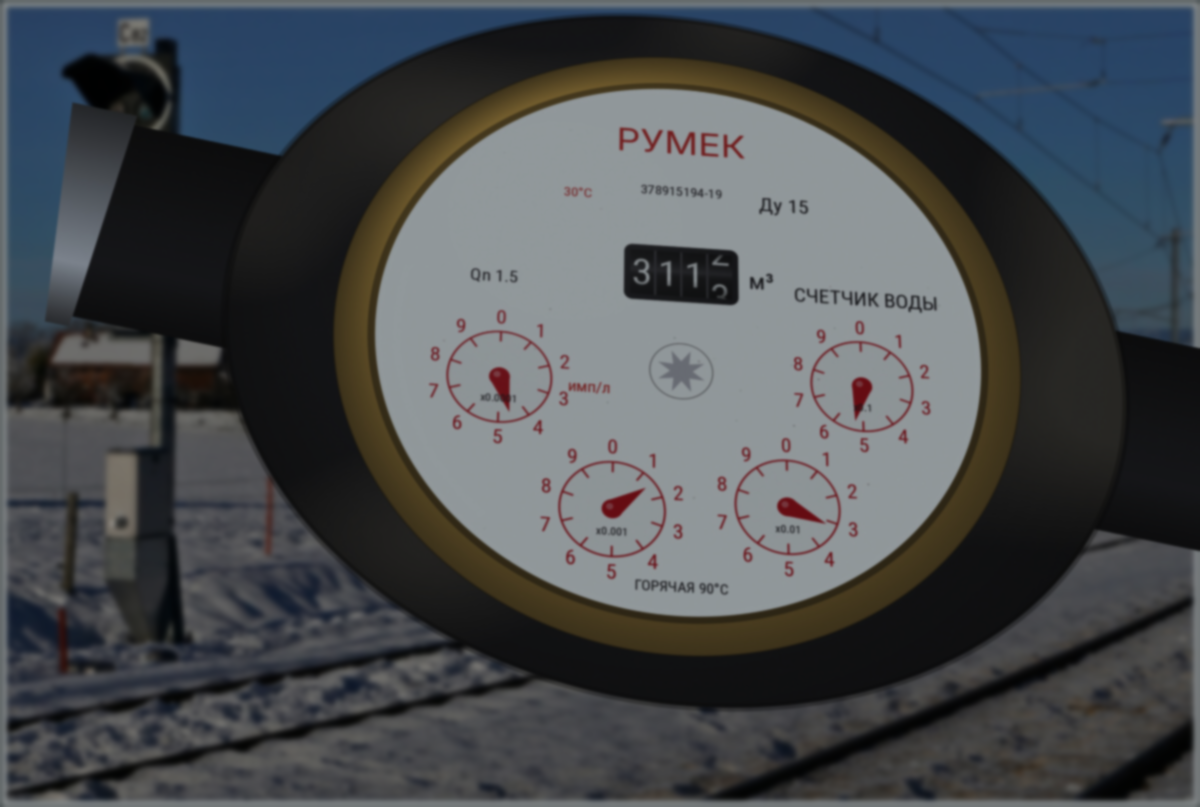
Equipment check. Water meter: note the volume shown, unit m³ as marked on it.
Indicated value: 3112.5314 m³
